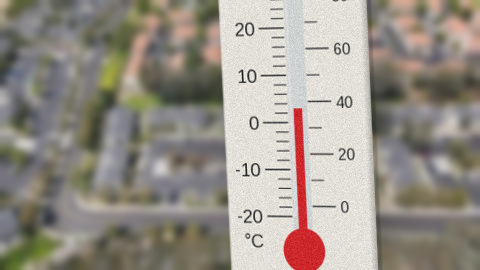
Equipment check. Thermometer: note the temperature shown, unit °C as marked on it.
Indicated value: 3 °C
